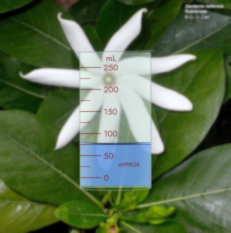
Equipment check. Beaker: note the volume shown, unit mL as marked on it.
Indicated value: 75 mL
